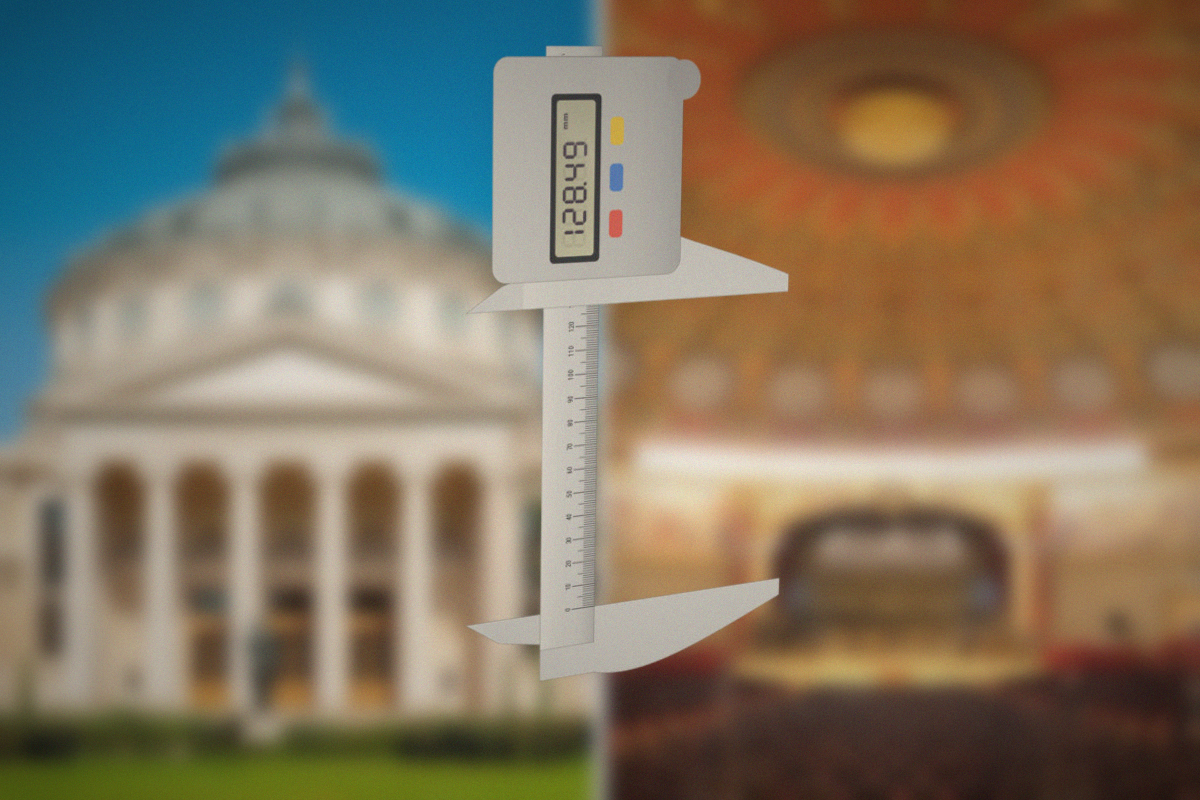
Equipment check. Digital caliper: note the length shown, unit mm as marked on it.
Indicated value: 128.49 mm
